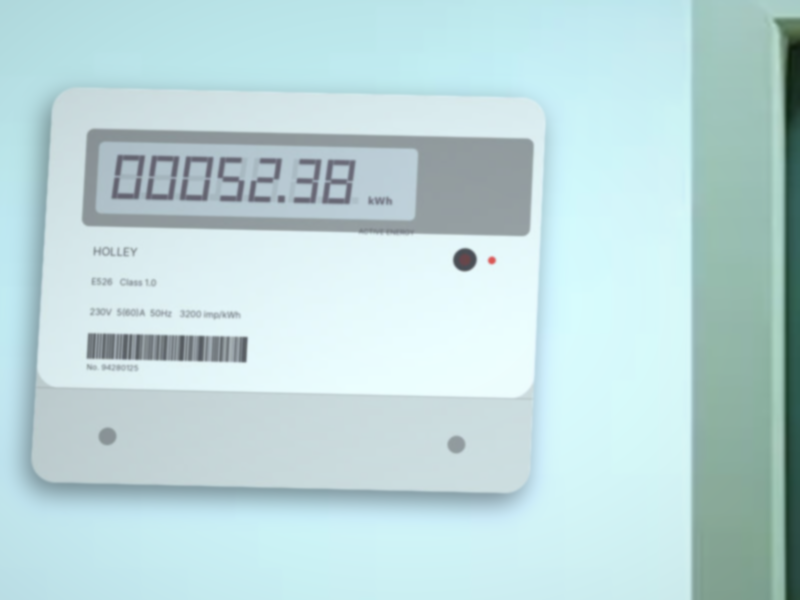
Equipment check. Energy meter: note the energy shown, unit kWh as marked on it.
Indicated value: 52.38 kWh
